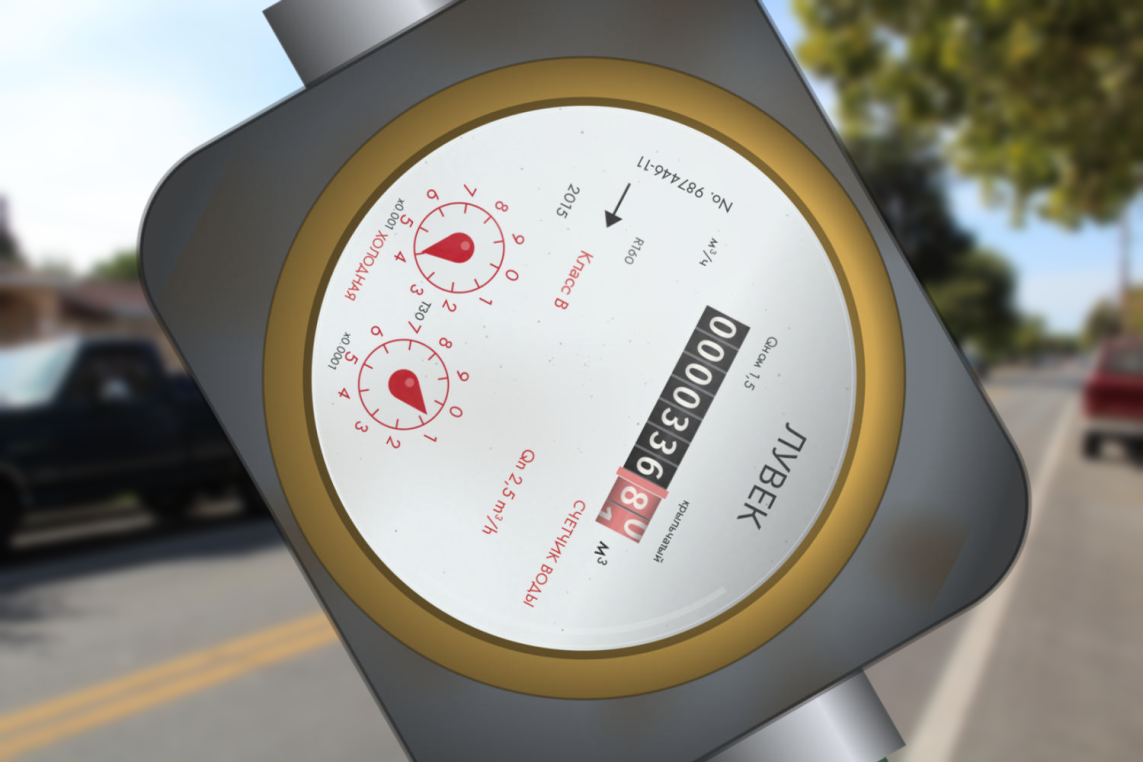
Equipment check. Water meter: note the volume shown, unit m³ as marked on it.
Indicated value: 336.8040 m³
